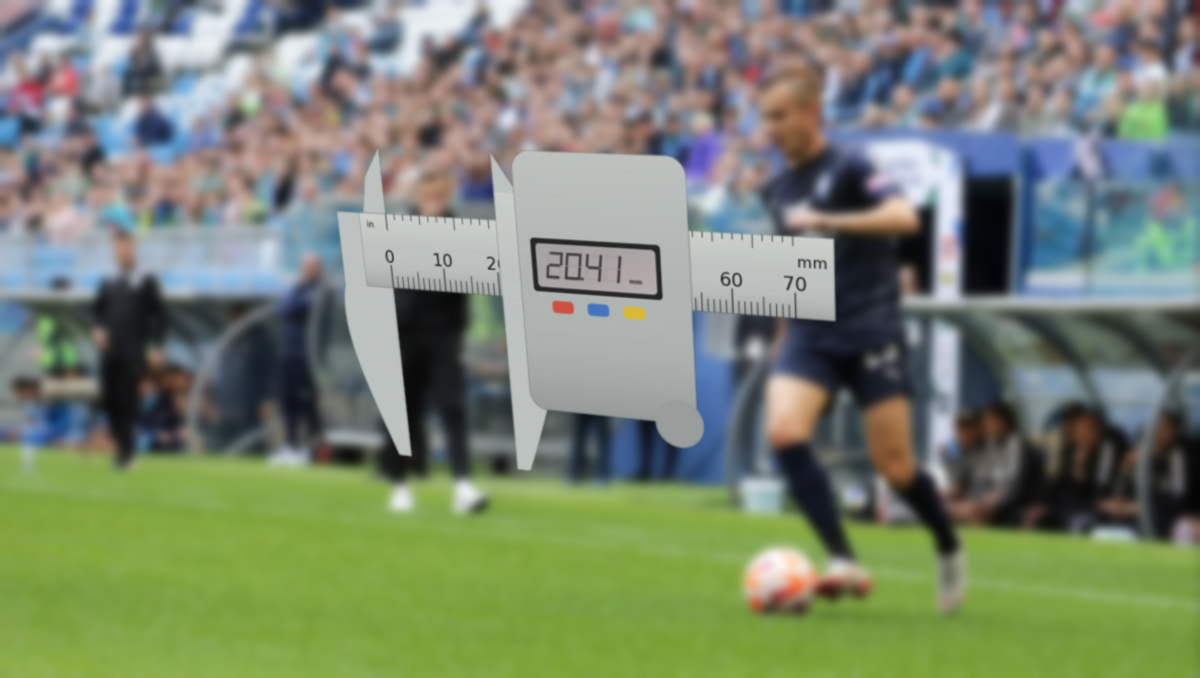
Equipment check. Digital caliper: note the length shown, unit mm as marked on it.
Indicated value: 20.41 mm
